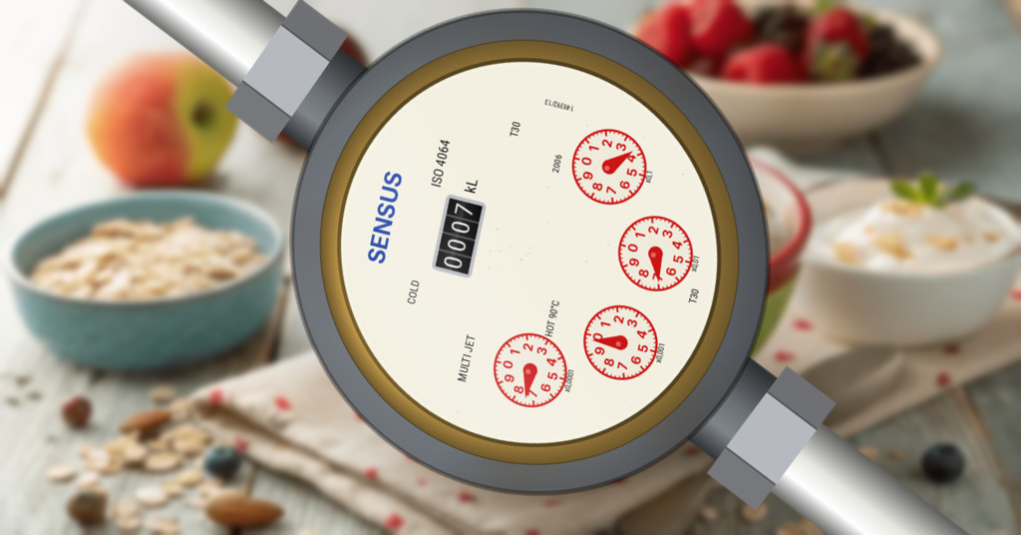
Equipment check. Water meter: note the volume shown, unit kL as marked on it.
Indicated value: 7.3697 kL
